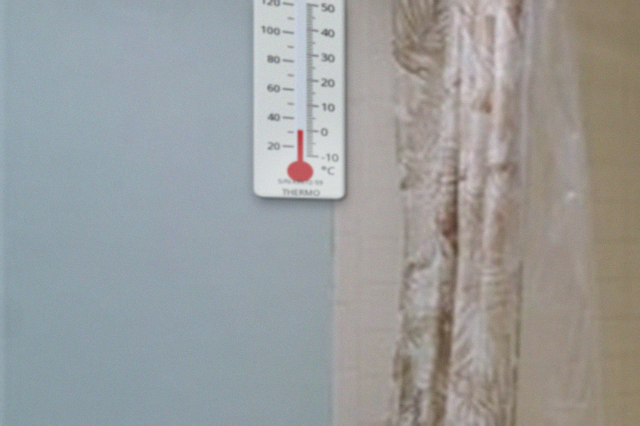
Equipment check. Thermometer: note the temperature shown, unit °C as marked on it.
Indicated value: 0 °C
